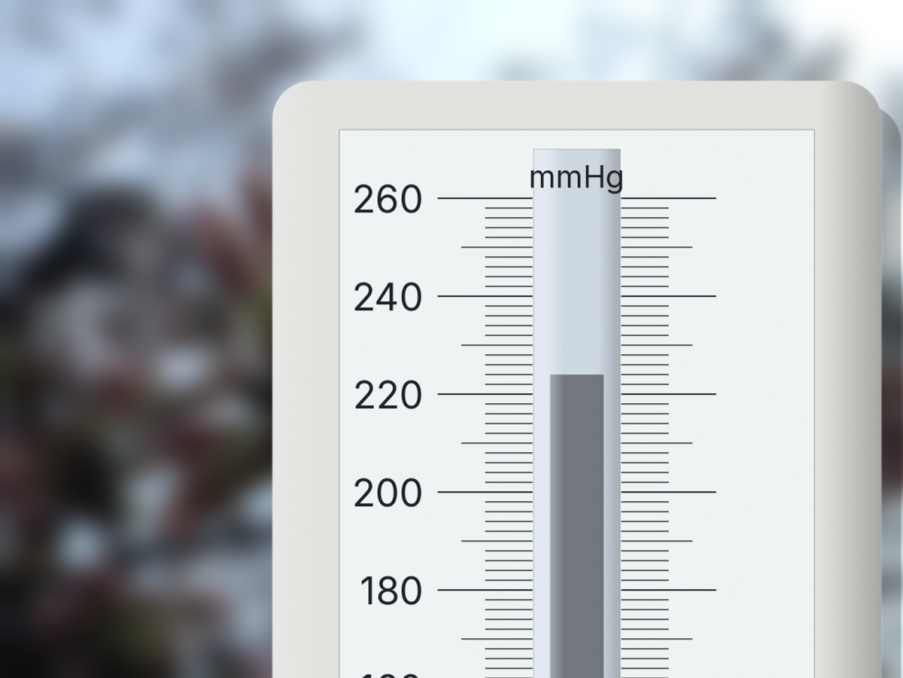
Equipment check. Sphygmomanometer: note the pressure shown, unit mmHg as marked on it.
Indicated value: 224 mmHg
